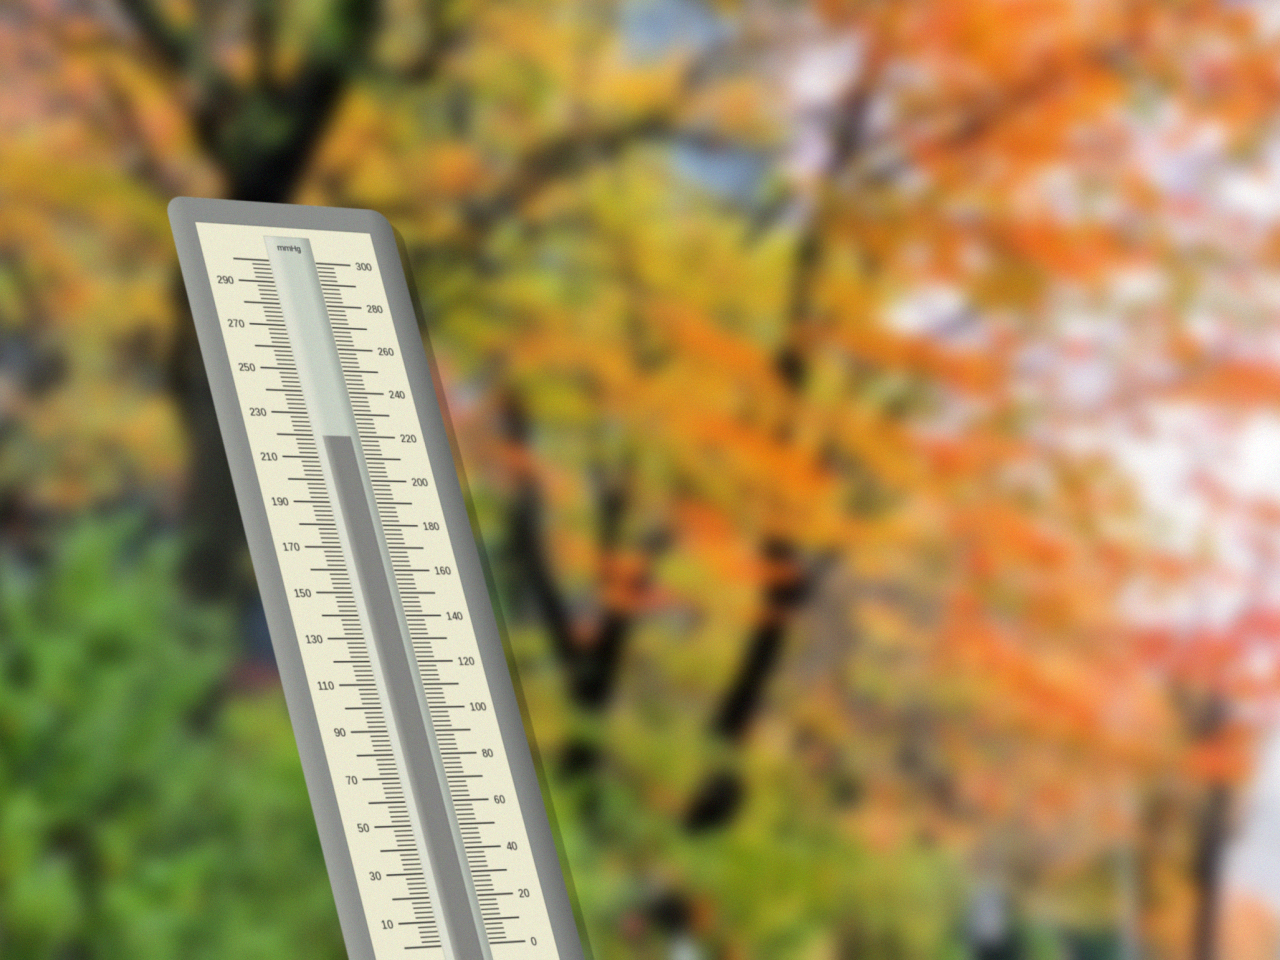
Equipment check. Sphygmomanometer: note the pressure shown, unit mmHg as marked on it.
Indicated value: 220 mmHg
